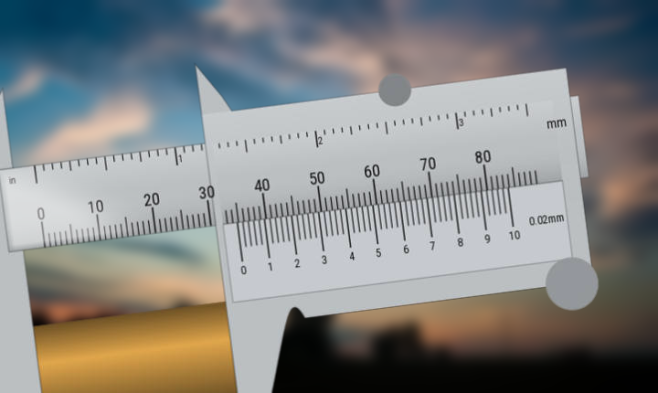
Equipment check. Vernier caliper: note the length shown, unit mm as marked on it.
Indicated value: 34.8 mm
